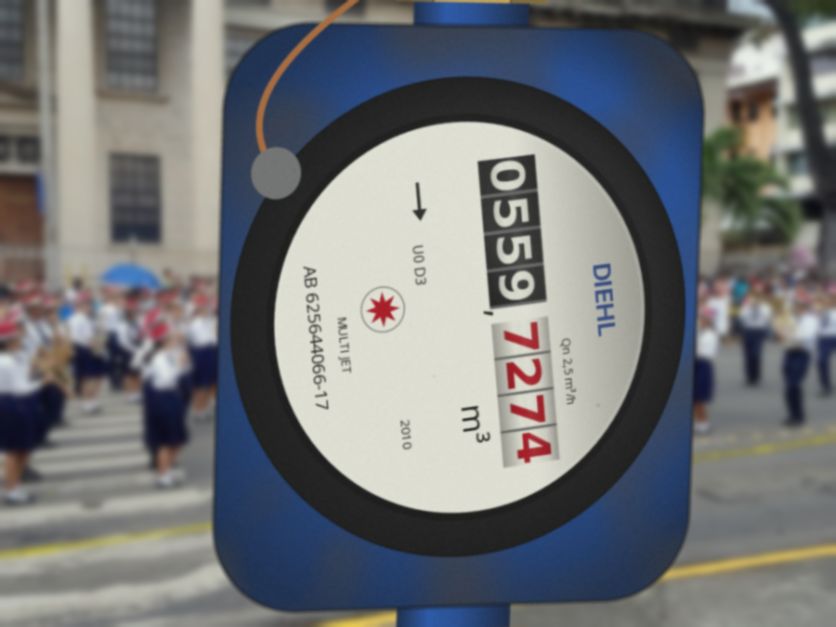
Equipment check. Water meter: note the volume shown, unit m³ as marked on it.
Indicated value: 559.7274 m³
